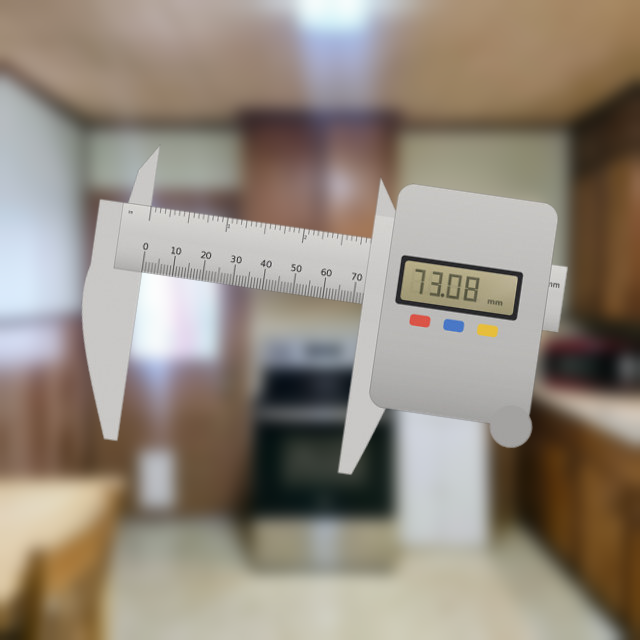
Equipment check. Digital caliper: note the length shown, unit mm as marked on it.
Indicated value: 73.08 mm
